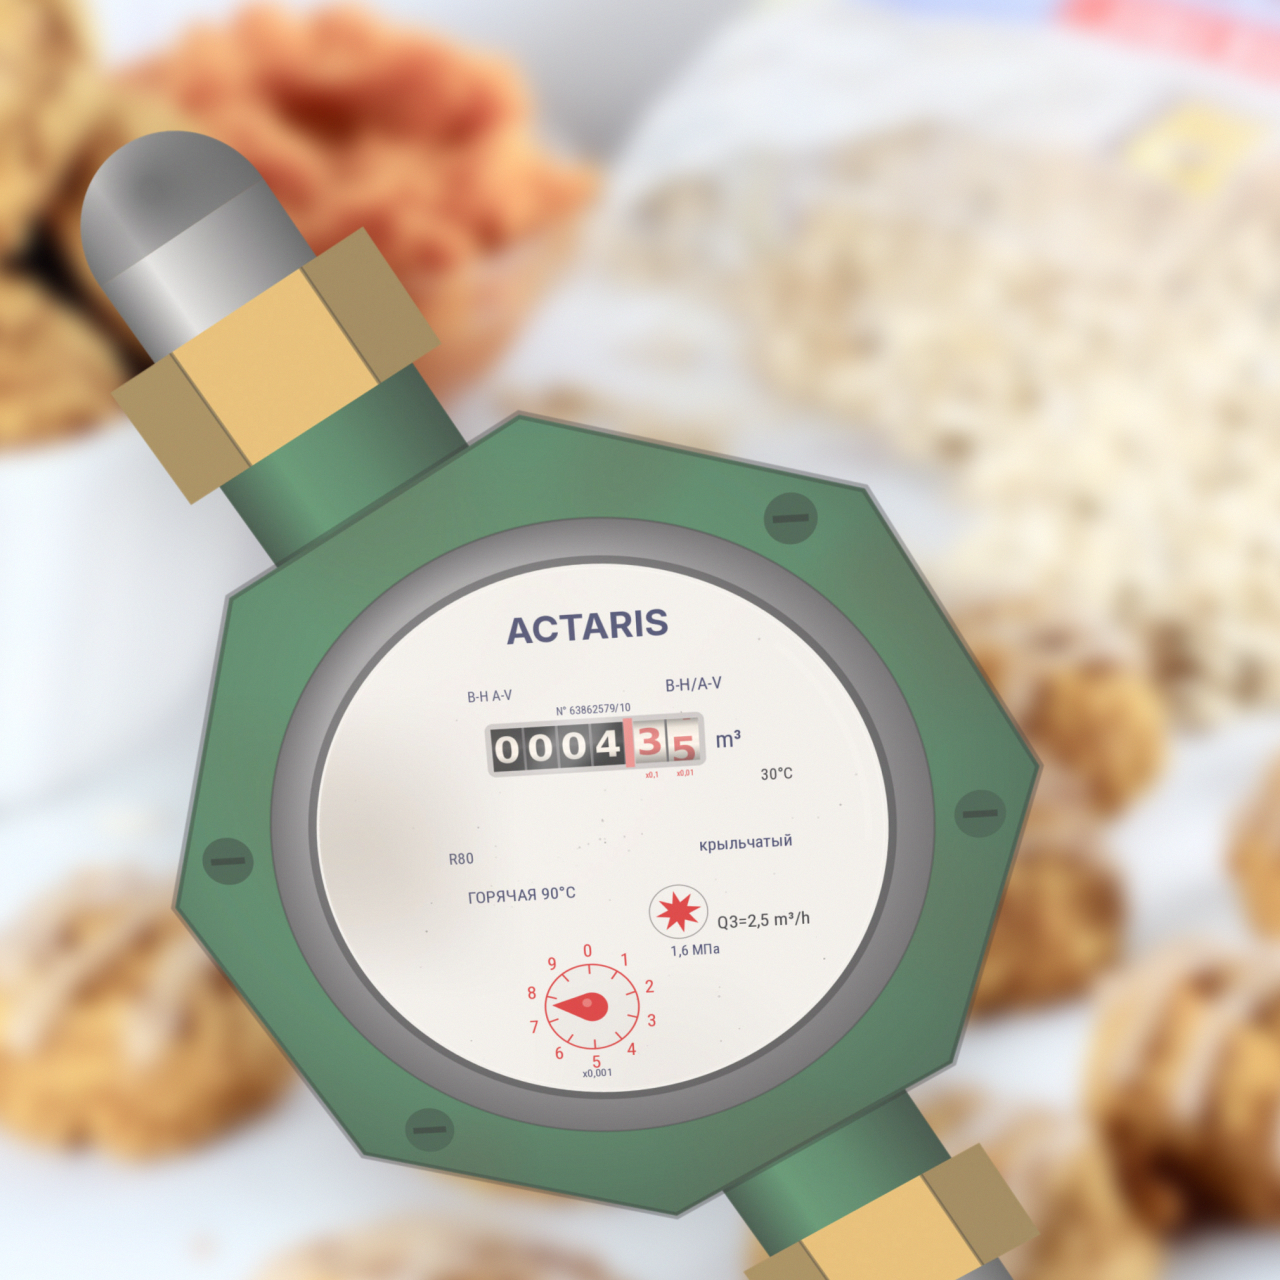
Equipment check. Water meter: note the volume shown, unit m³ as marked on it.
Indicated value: 4.347 m³
